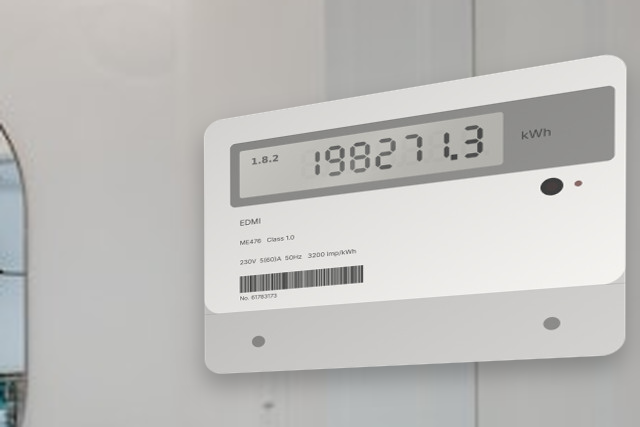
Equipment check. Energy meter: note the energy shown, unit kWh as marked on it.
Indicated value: 198271.3 kWh
